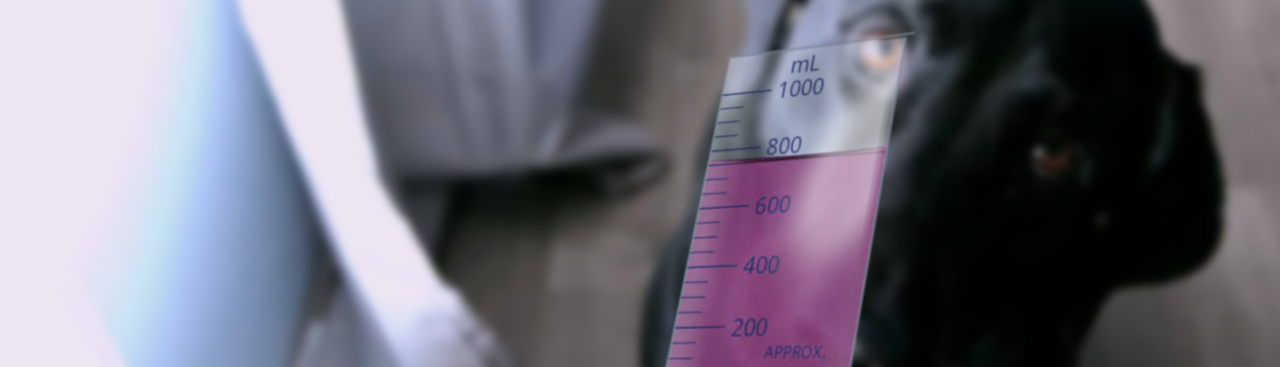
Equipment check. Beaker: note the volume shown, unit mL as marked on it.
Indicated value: 750 mL
